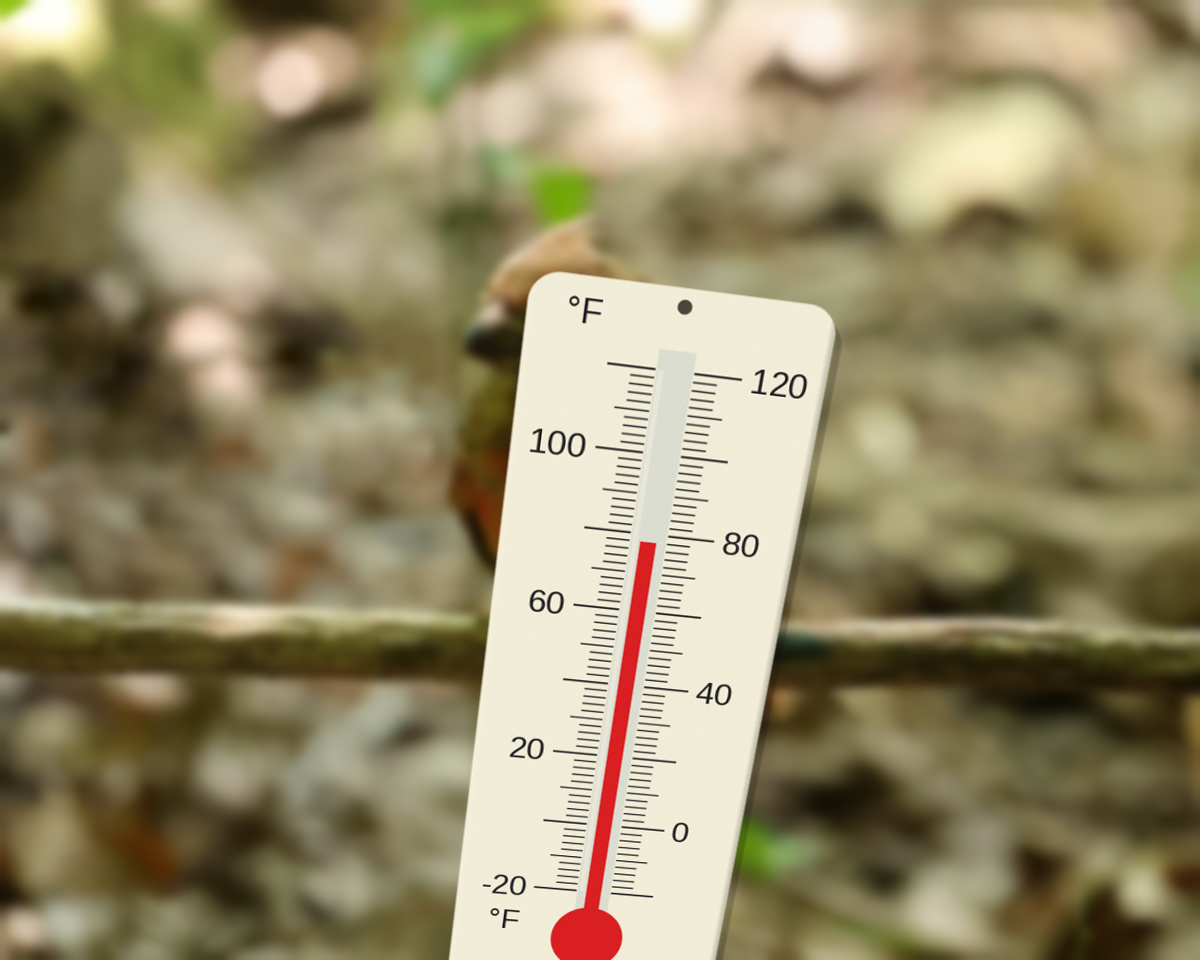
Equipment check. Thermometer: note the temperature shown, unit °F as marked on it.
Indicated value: 78 °F
